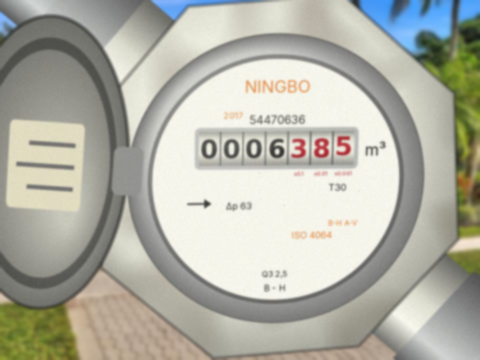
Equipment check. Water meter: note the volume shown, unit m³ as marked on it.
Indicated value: 6.385 m³
